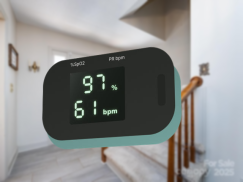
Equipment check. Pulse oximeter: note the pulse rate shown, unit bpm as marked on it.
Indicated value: 61 bpm
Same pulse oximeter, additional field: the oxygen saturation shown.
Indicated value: 97 %
